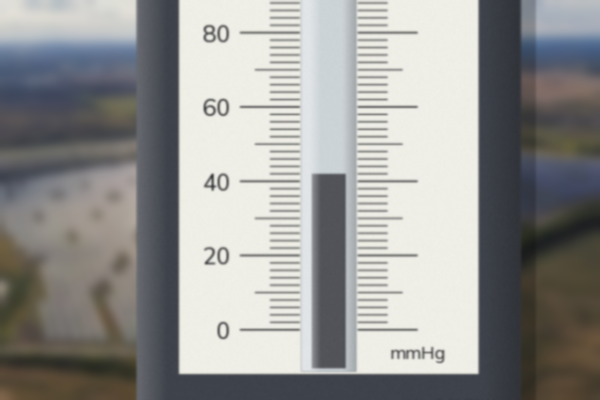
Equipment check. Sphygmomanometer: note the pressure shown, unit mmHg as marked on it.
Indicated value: 42 mmHg
